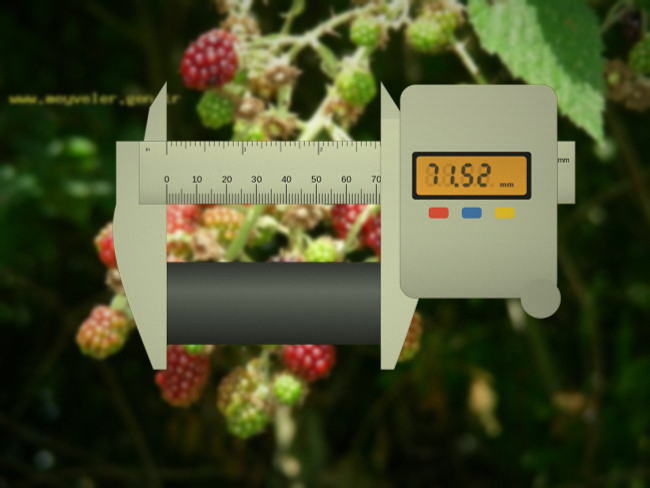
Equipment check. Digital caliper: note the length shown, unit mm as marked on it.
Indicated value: 71.52 mm
